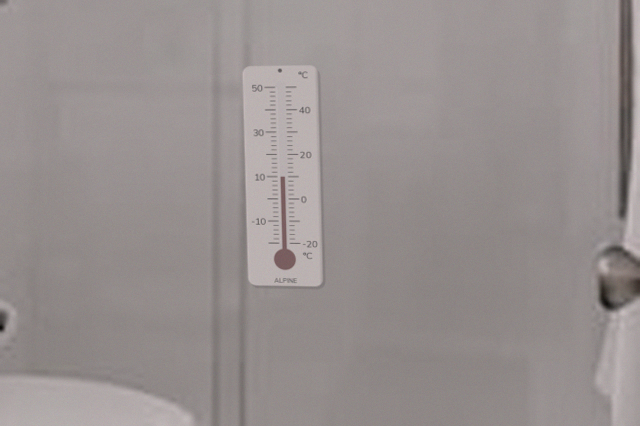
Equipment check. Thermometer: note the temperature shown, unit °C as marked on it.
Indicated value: 10 °C
